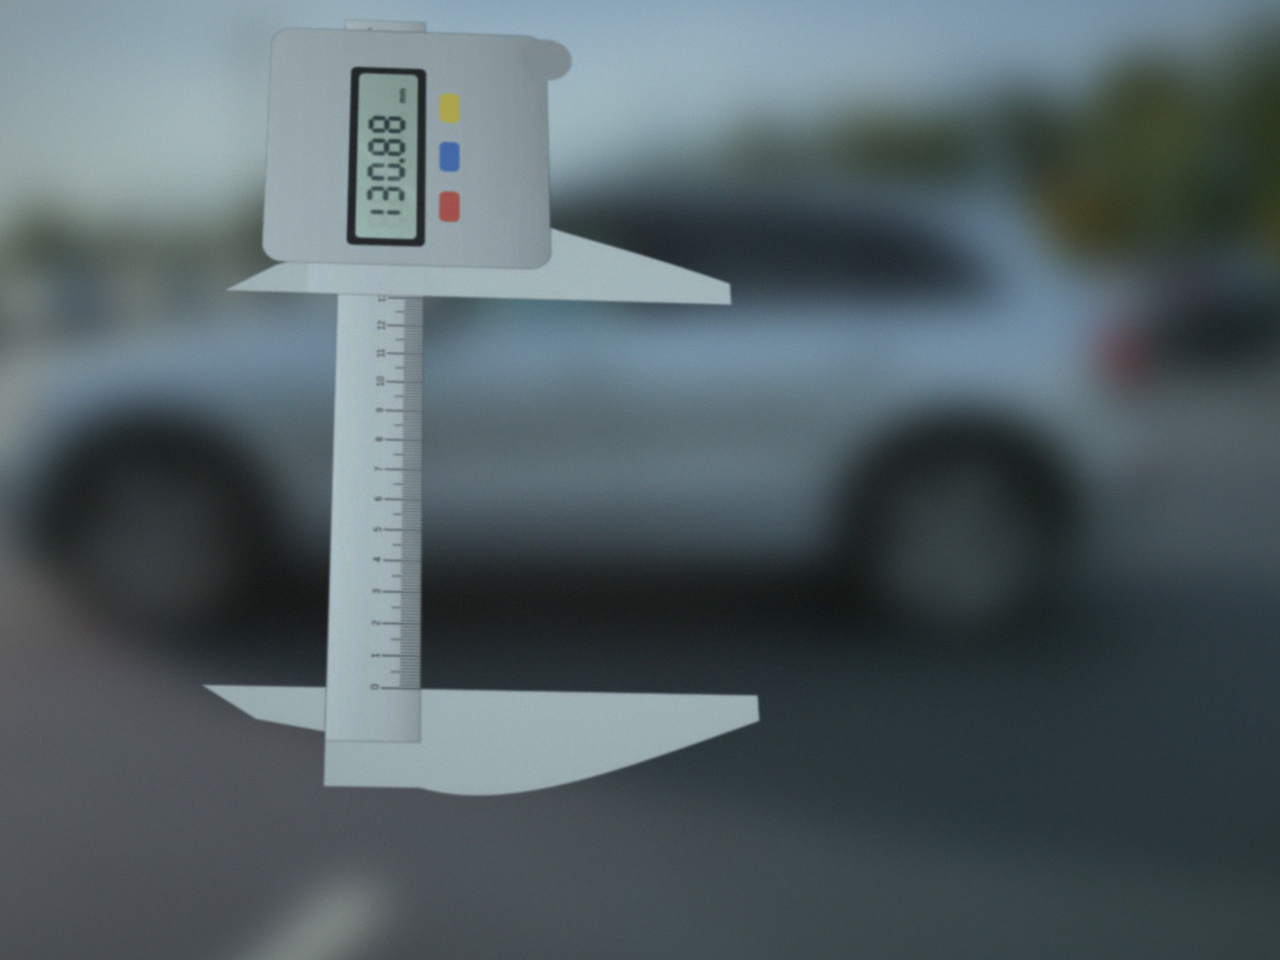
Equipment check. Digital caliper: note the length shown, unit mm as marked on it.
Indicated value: 130.88 mm
